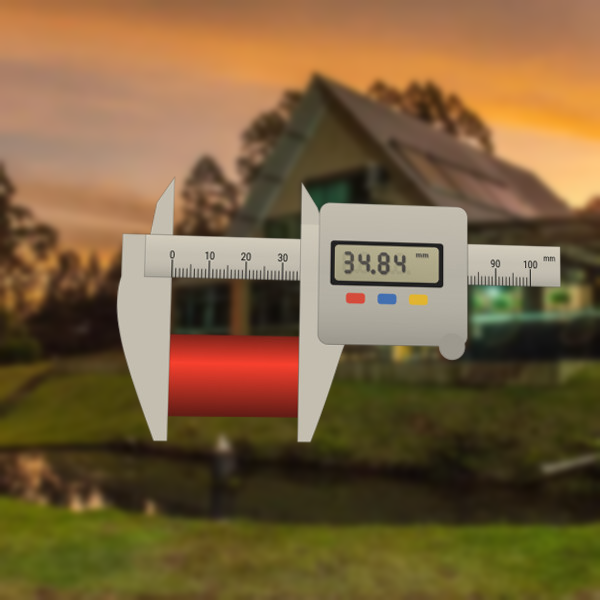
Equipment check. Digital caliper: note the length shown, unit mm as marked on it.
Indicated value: 34.84 mm
